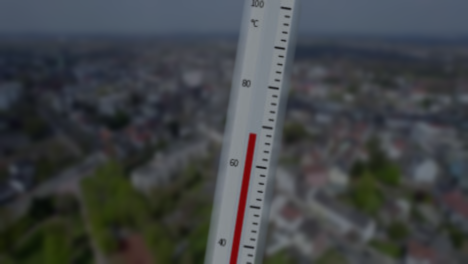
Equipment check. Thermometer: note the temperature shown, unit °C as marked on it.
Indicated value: 68 °C
